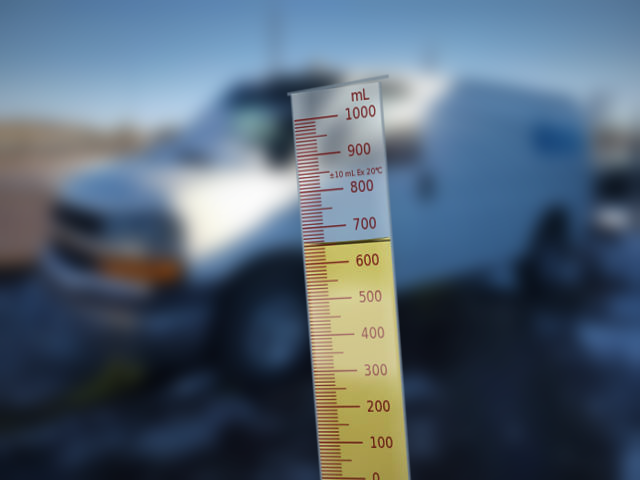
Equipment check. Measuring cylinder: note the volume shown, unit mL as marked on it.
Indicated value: 650 mL
